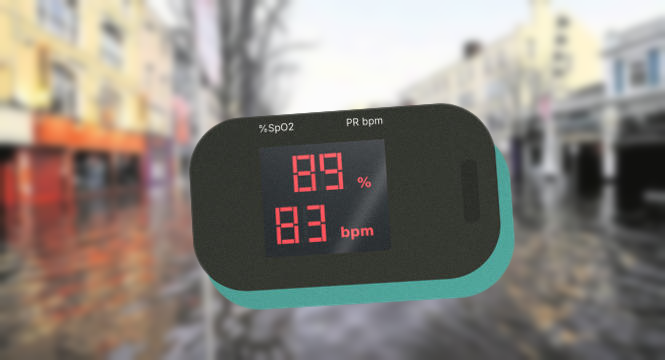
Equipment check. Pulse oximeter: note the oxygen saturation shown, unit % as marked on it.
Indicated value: 89 %
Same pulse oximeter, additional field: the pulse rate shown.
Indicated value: 83 bpm
